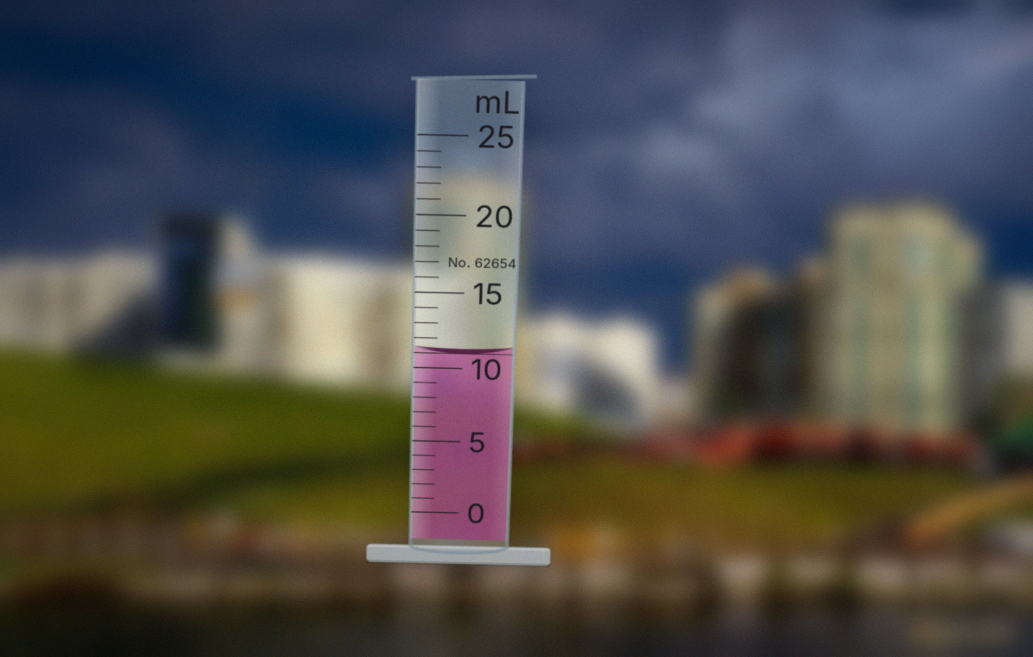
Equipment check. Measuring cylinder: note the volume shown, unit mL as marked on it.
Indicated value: 11 mL
